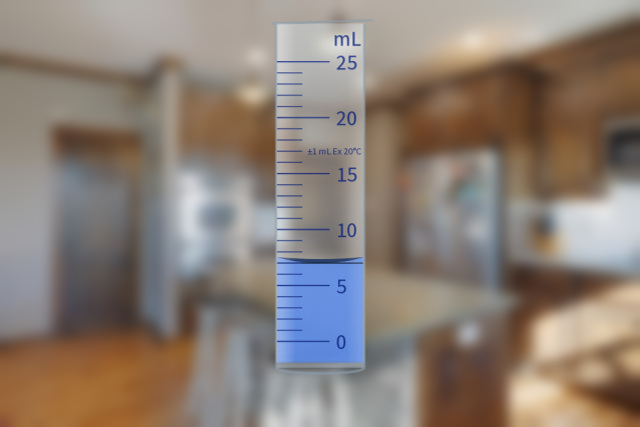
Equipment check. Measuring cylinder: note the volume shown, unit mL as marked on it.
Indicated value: 7 mL
